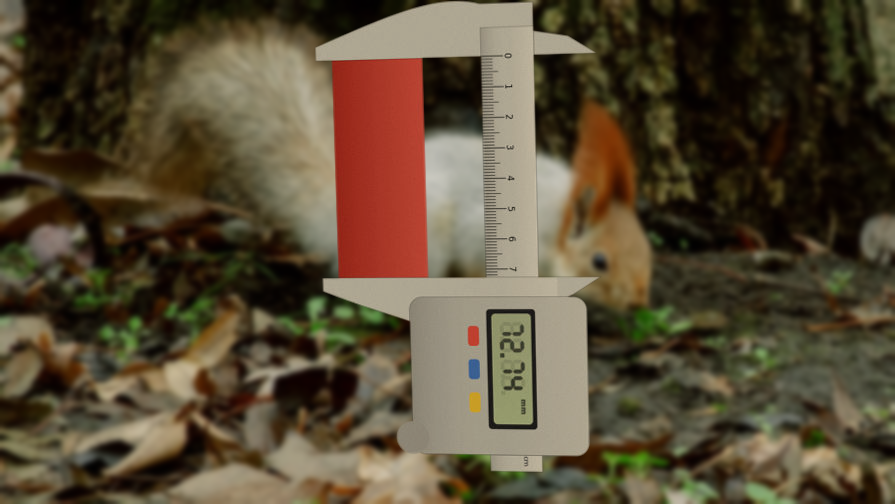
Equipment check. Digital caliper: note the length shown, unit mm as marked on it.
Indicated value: 72.74 mm
